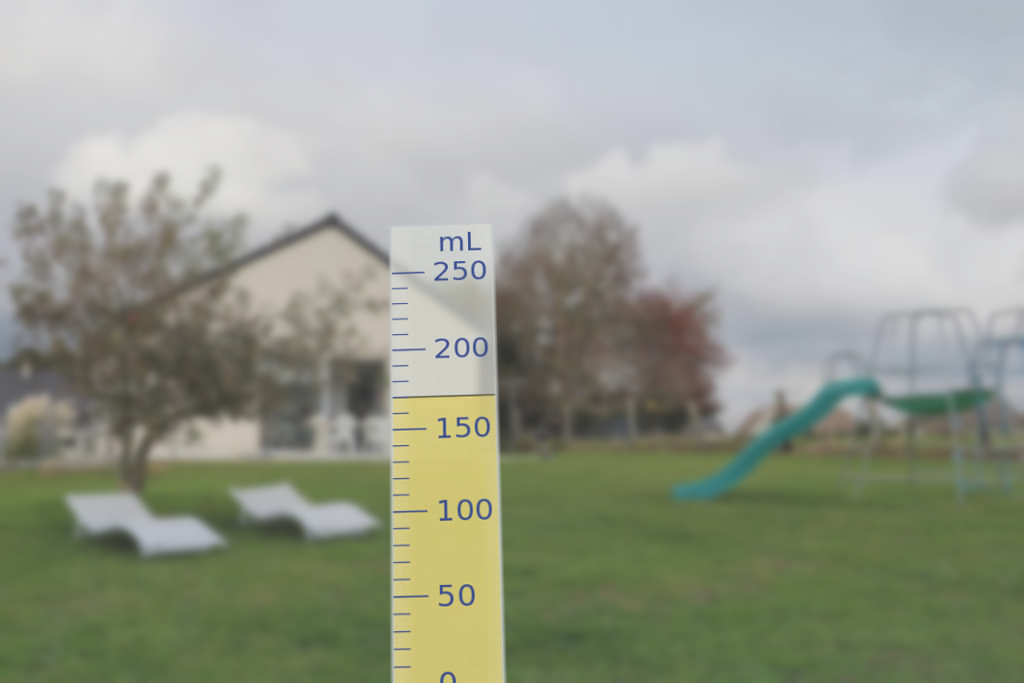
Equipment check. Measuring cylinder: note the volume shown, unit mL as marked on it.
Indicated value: 170 mL
